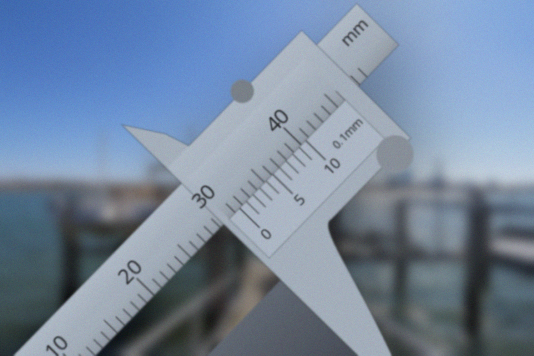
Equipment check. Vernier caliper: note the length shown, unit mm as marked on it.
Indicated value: 31.6 mm
